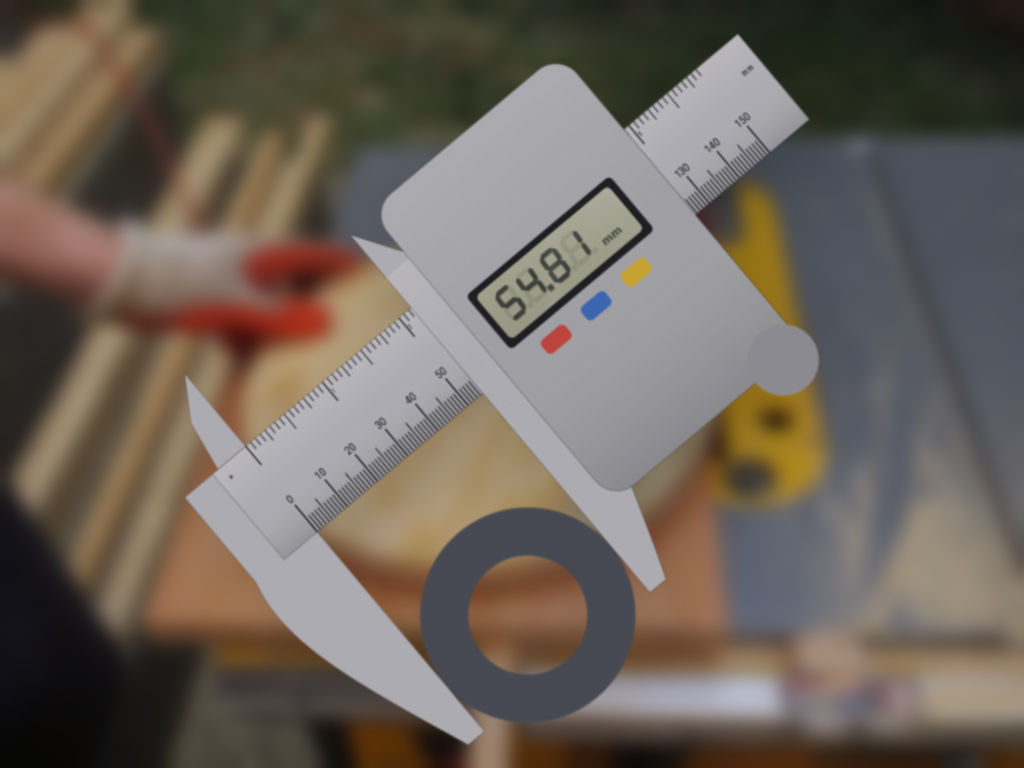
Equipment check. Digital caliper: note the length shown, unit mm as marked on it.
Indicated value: 54.81 mm
